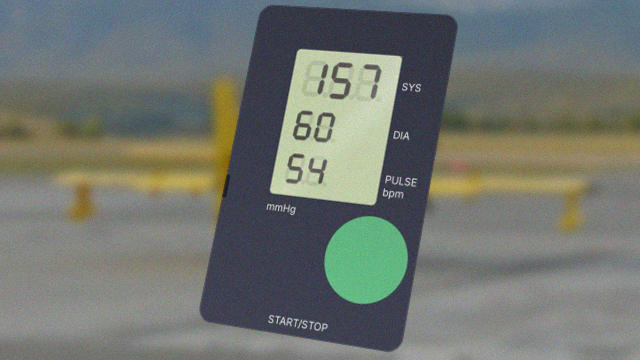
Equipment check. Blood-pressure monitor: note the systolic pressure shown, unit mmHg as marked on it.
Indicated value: 157 mmHg
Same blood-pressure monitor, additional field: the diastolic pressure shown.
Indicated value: 60 mmHg
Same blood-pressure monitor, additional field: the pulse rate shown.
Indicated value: 54 bpm
